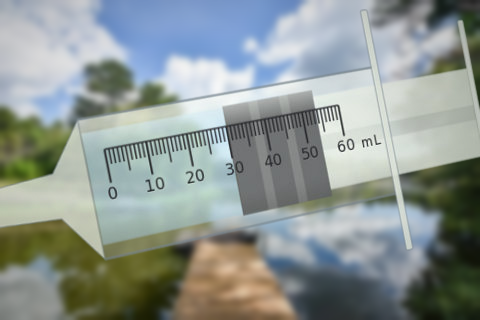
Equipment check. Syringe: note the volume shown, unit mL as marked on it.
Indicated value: 30 mL
